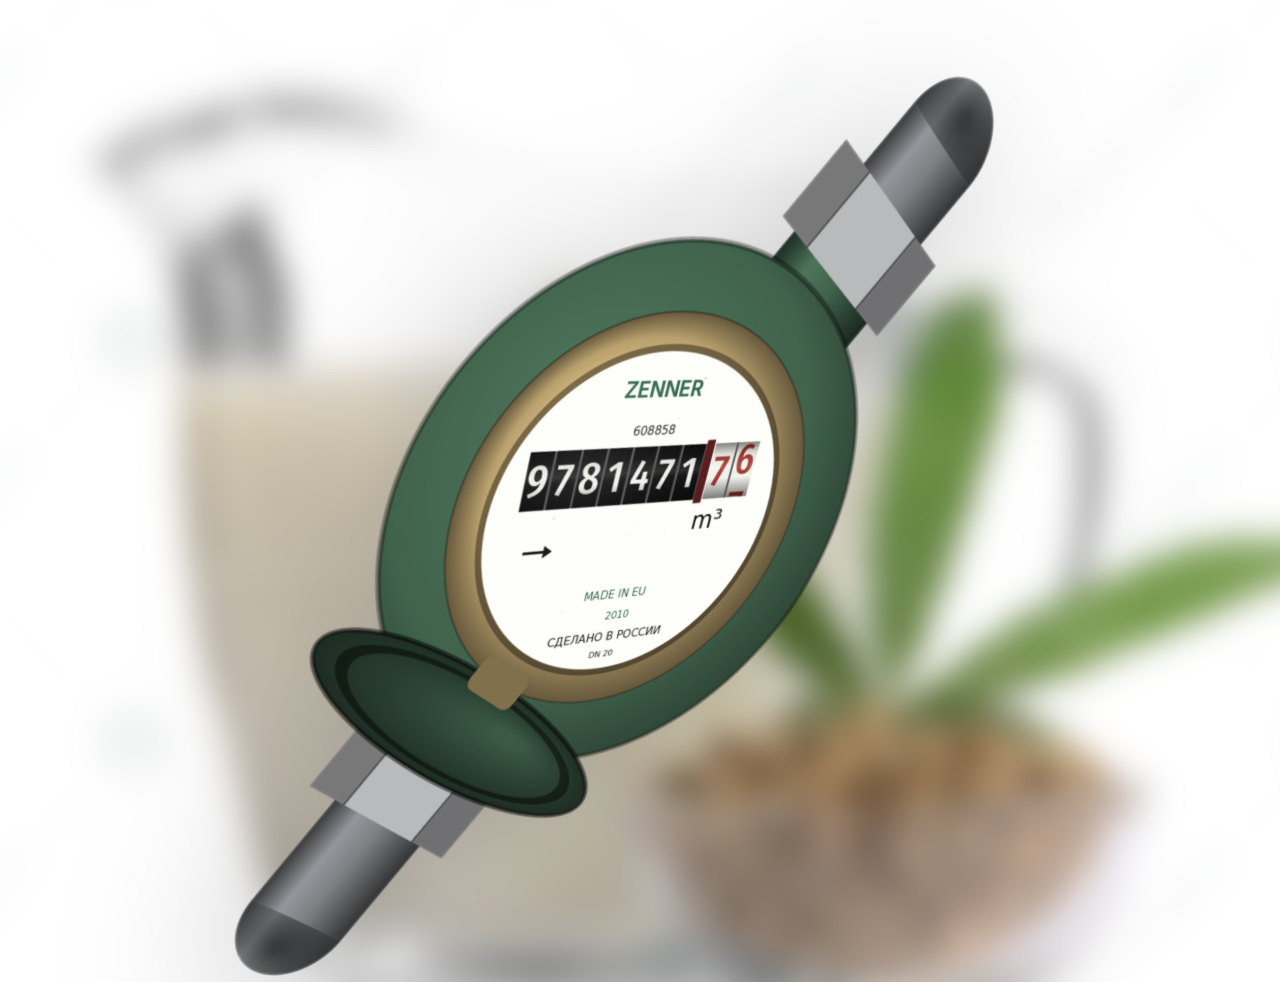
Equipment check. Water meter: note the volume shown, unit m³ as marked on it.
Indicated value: 9781471.76 m³
